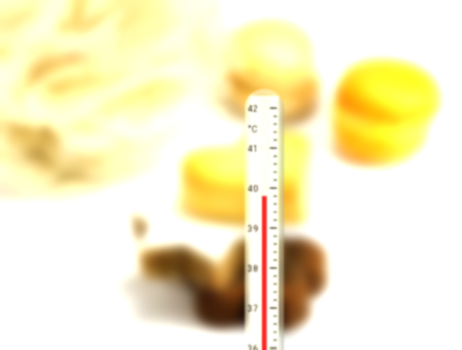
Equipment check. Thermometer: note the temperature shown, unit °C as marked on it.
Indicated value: 39.8 °C
